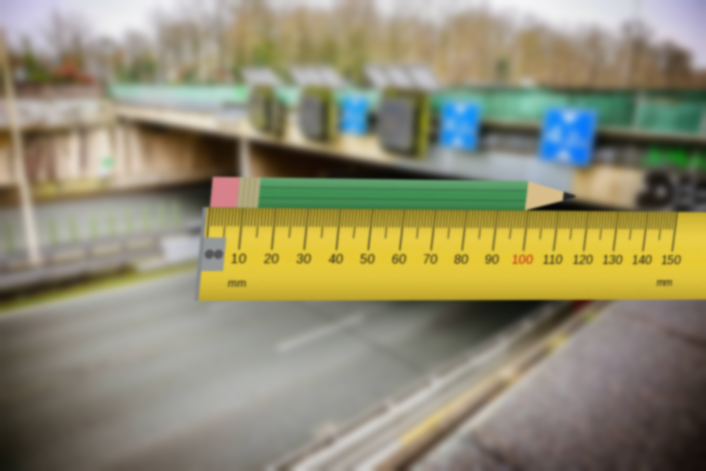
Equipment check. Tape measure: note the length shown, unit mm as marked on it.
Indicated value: 115 mm
